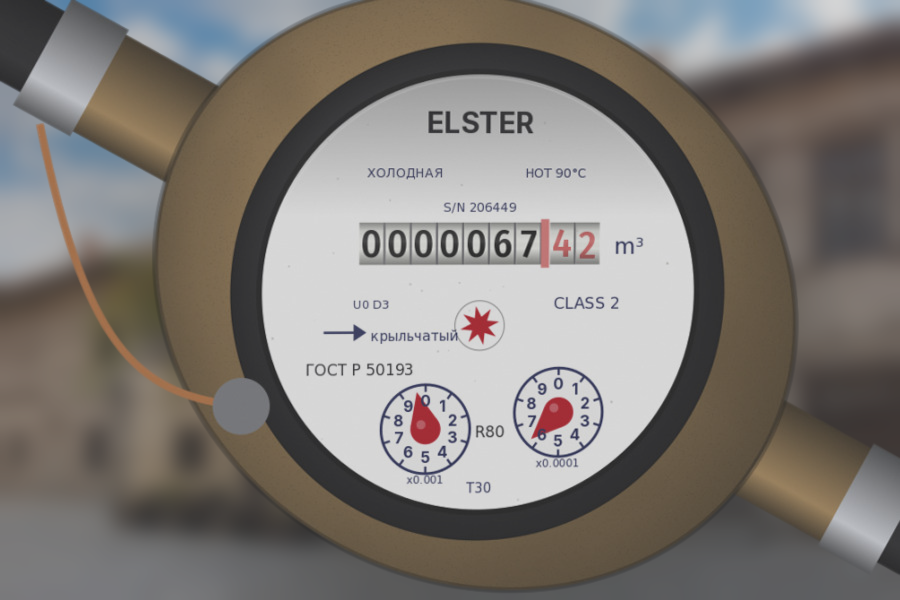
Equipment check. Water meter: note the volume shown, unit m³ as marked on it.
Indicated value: 67.4196 m³
